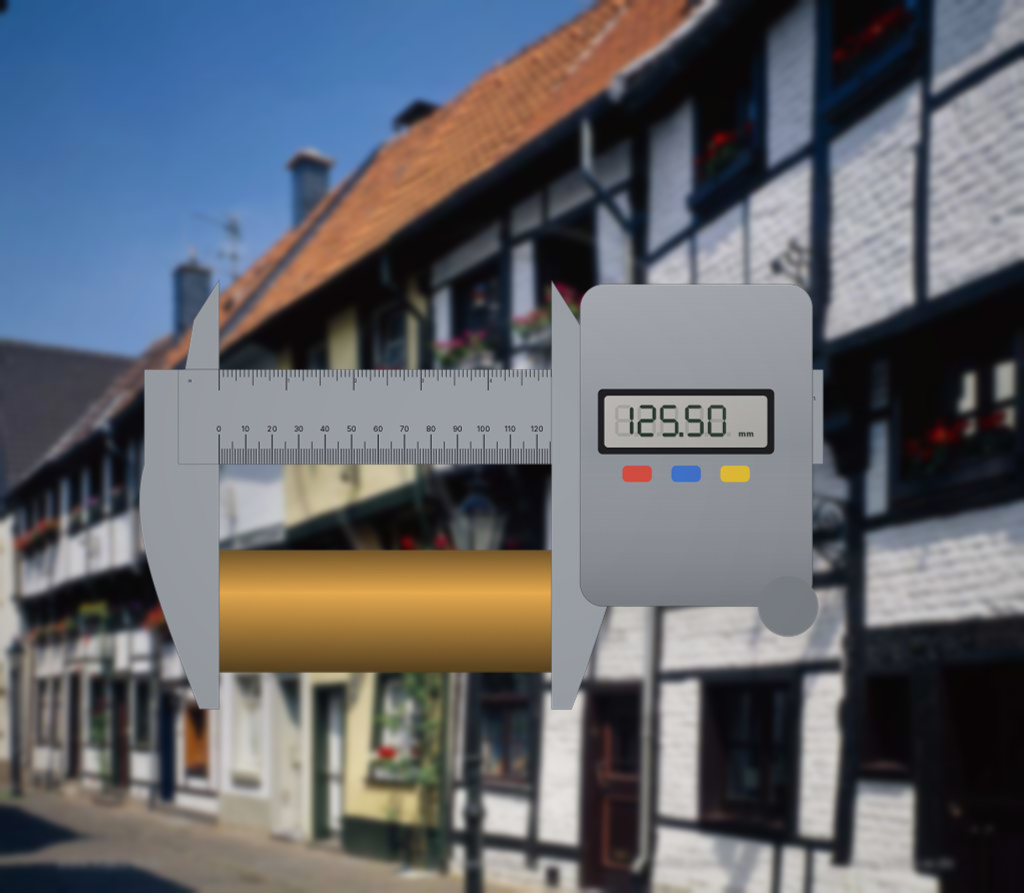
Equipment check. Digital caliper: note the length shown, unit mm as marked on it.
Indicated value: 125.50 mm
